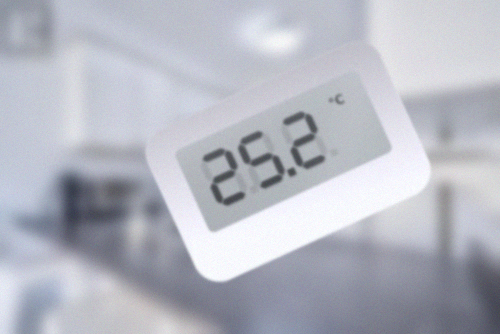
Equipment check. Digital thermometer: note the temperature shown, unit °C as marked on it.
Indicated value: 25.2 °C
